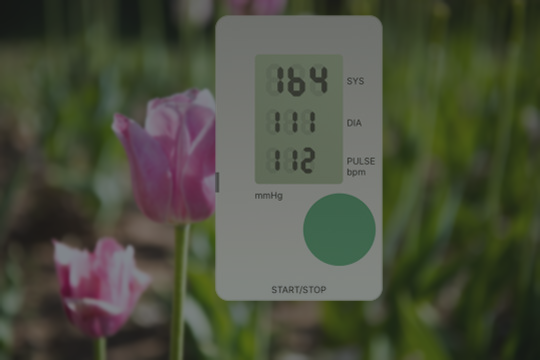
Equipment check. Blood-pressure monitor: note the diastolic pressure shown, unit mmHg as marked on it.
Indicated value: 111 mmHg
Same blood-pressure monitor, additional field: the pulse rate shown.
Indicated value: 112 bpm
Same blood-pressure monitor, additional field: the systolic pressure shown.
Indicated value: 164 mmHg
